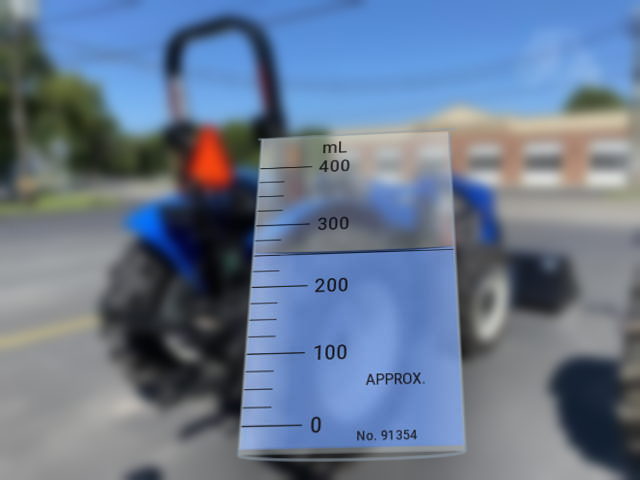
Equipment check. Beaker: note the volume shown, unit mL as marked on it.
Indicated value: 250 mL
